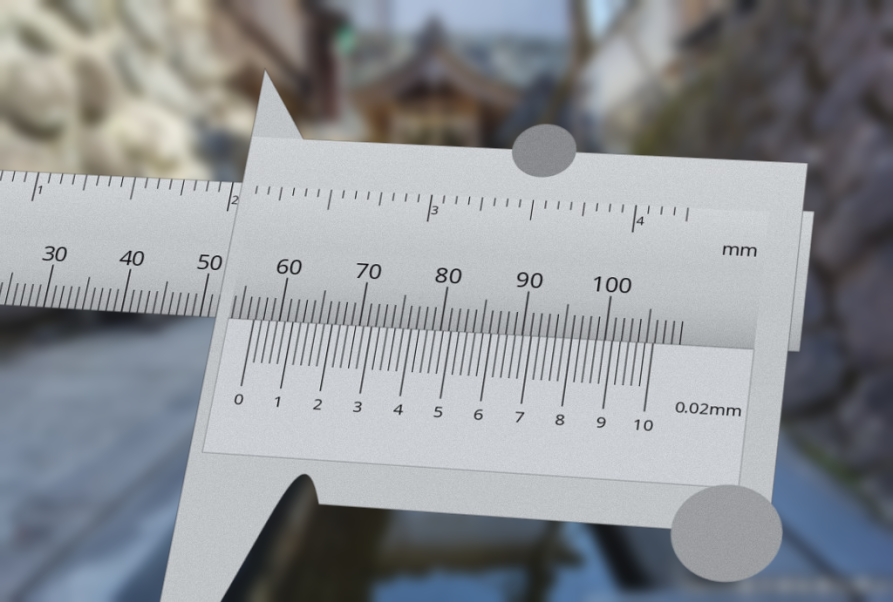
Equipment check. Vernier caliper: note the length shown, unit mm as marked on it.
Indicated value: 56.8 mm
